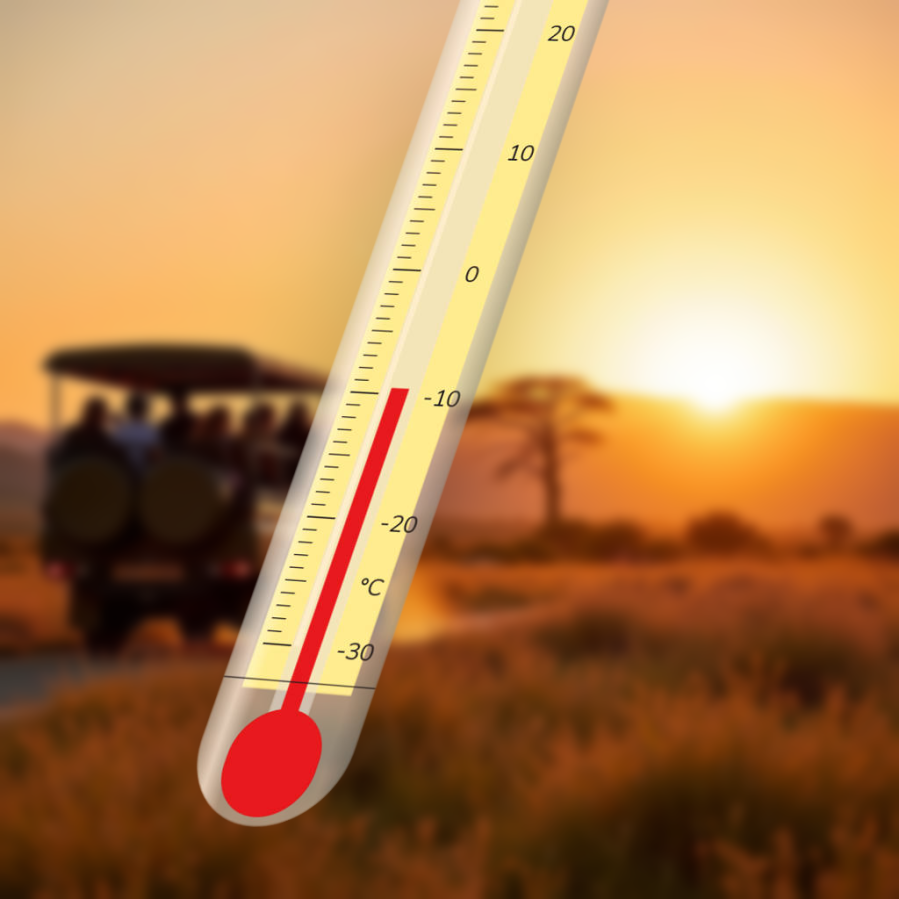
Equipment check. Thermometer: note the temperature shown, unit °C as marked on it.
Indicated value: -9.5 °C
